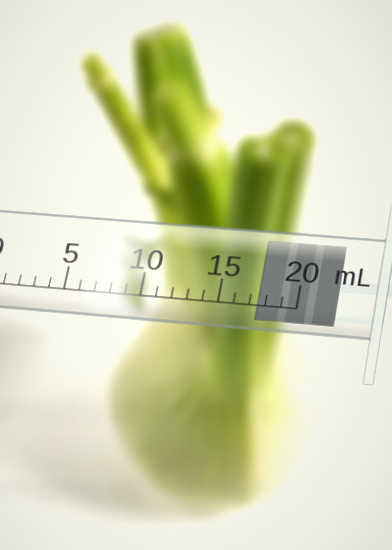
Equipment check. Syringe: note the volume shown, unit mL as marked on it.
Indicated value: 17.5 mL
